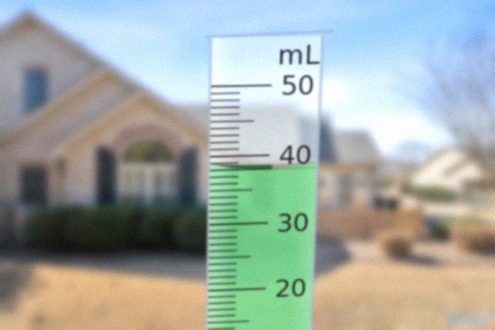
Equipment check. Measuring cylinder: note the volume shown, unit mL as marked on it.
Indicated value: 38 mL
